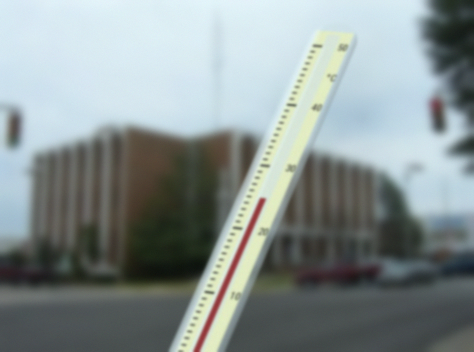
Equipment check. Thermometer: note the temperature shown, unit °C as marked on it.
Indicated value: 25 °C
